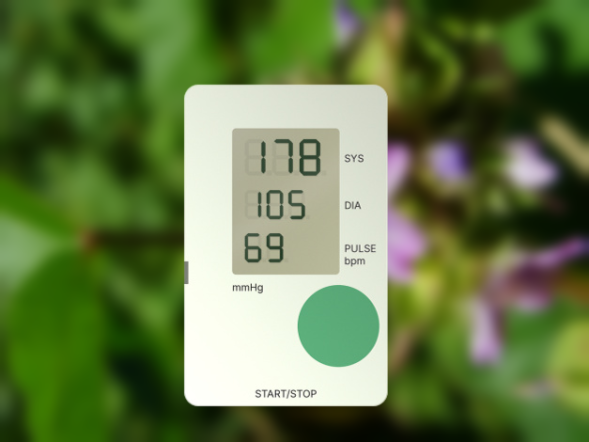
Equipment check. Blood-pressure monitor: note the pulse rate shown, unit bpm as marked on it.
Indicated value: 69 bpm
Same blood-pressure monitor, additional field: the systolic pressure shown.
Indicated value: 178 mmHg
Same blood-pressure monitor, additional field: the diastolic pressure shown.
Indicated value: 105 mmHg
